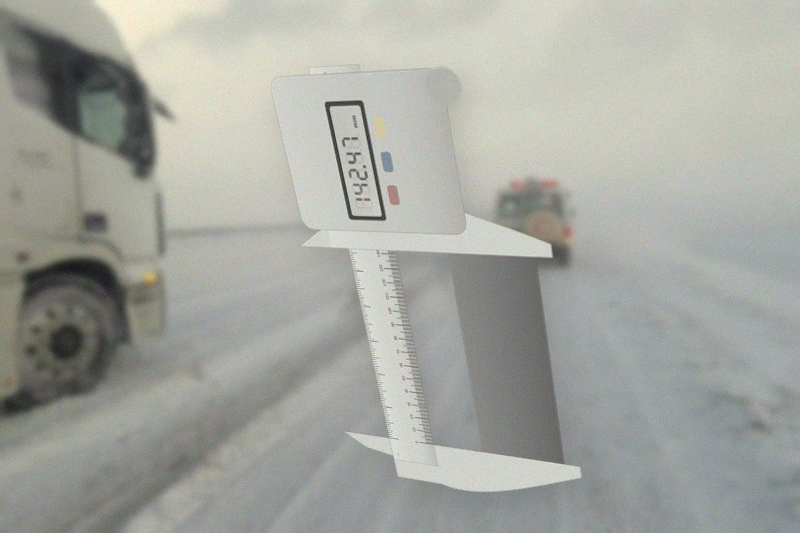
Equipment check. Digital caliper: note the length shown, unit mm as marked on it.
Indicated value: 142.47 mm
